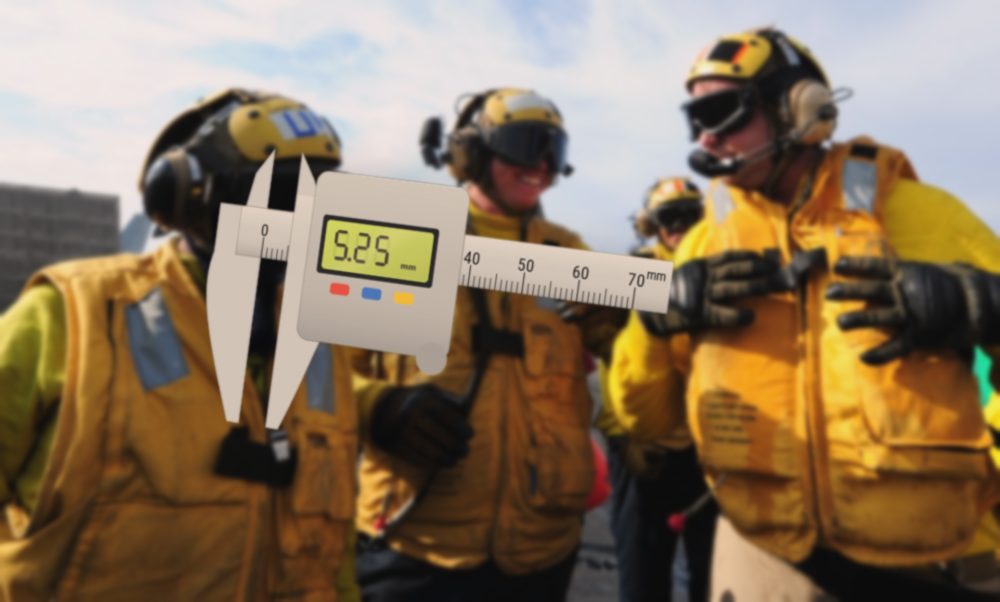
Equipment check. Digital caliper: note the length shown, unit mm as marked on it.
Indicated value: 5.25 mm
